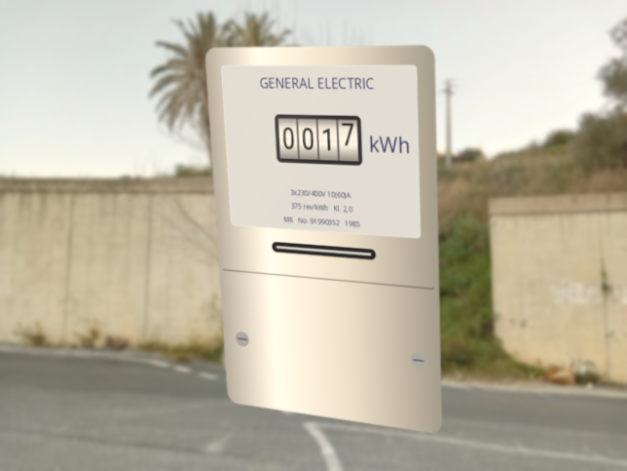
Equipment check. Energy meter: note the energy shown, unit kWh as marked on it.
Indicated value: 17 kWh
